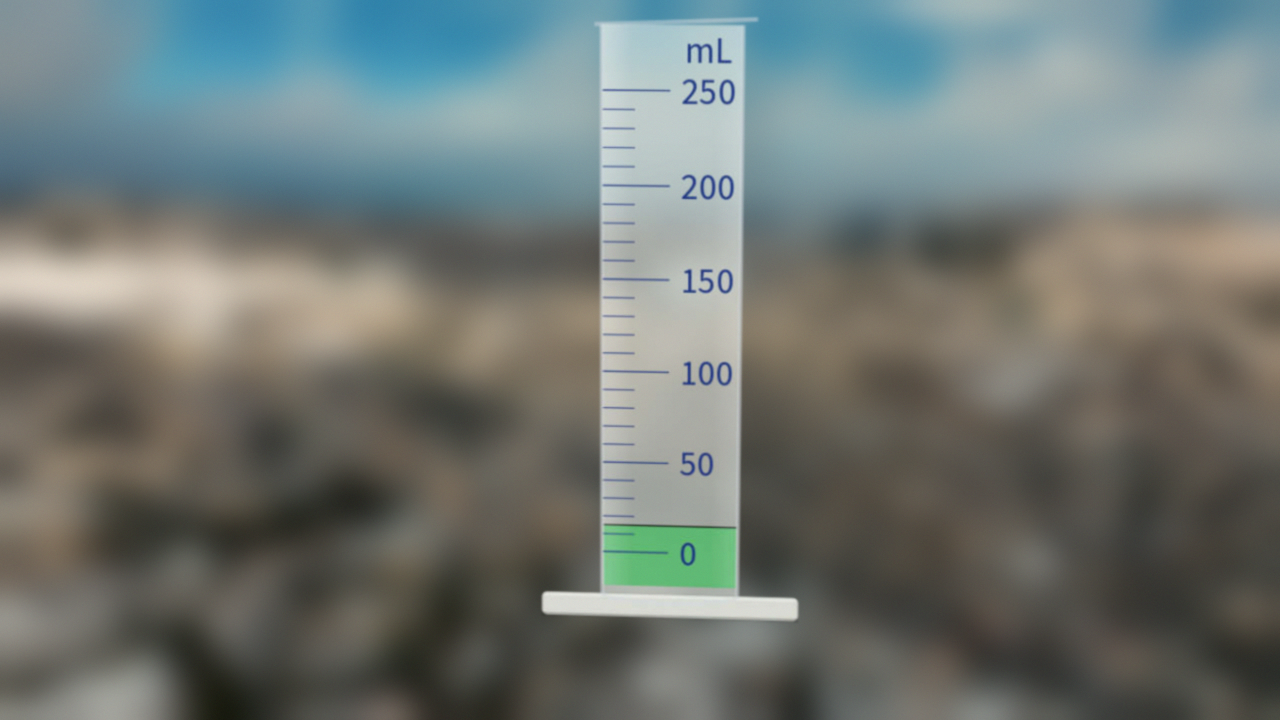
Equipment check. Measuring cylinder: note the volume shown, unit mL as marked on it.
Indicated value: 15 mL
